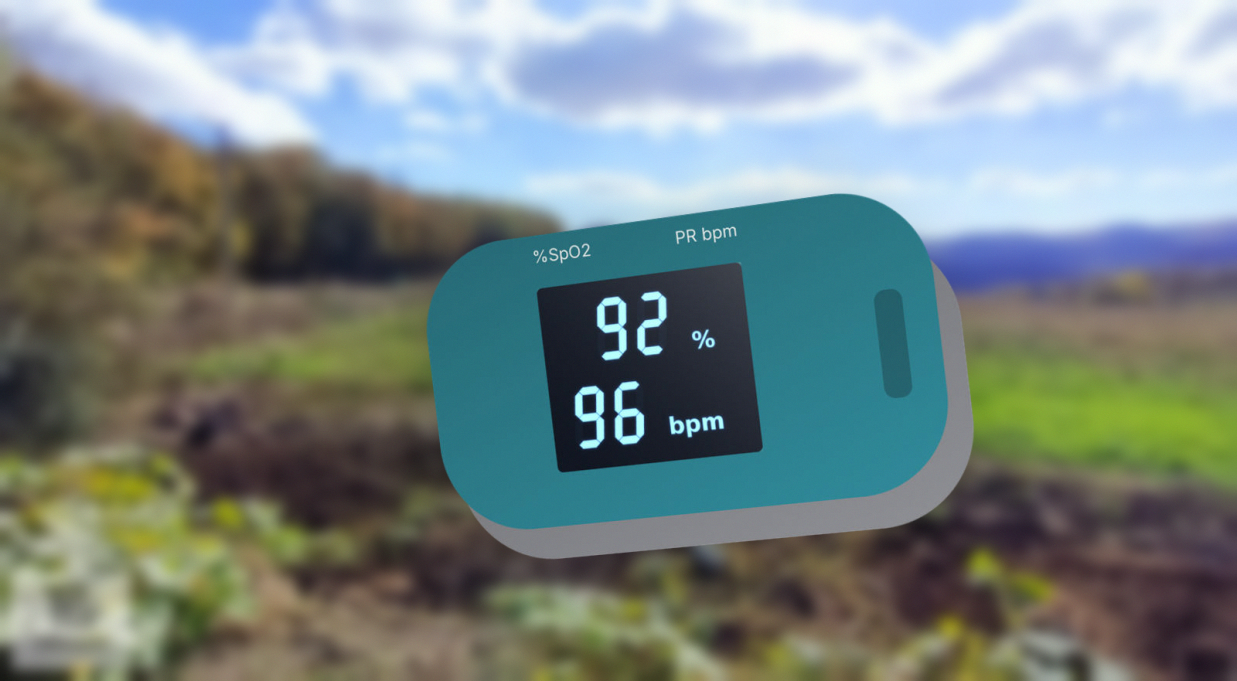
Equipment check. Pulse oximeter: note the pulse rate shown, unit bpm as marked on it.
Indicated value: 96 bpm
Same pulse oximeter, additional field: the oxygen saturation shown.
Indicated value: 92 %
